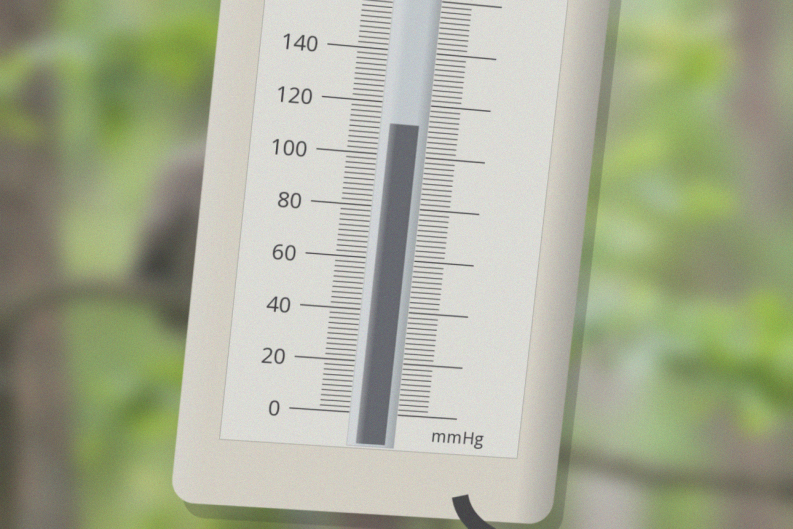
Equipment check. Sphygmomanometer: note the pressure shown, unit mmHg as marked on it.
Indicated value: 112 mmHg
